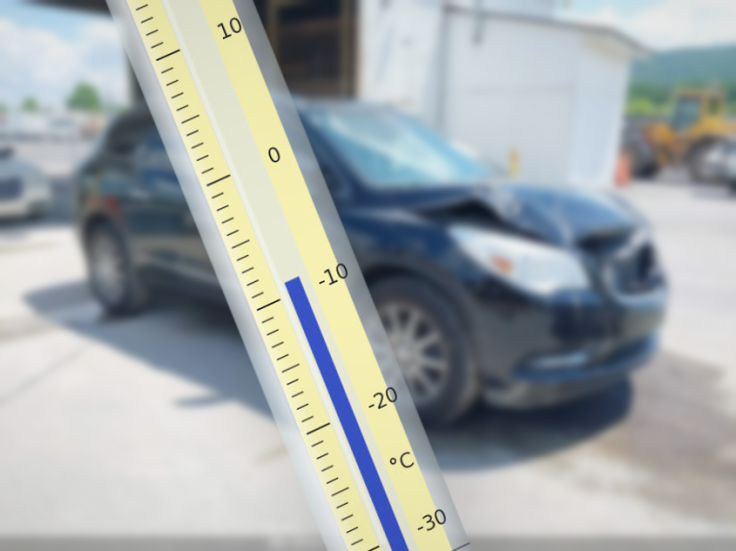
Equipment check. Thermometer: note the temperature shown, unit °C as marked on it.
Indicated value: -9 °C
